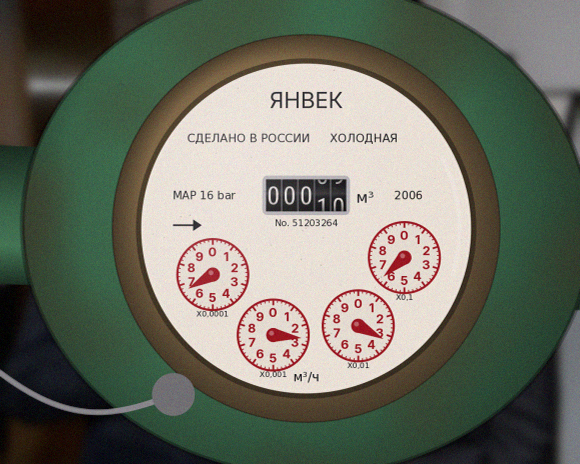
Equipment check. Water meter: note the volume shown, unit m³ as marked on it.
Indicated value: 9.6326 m³
